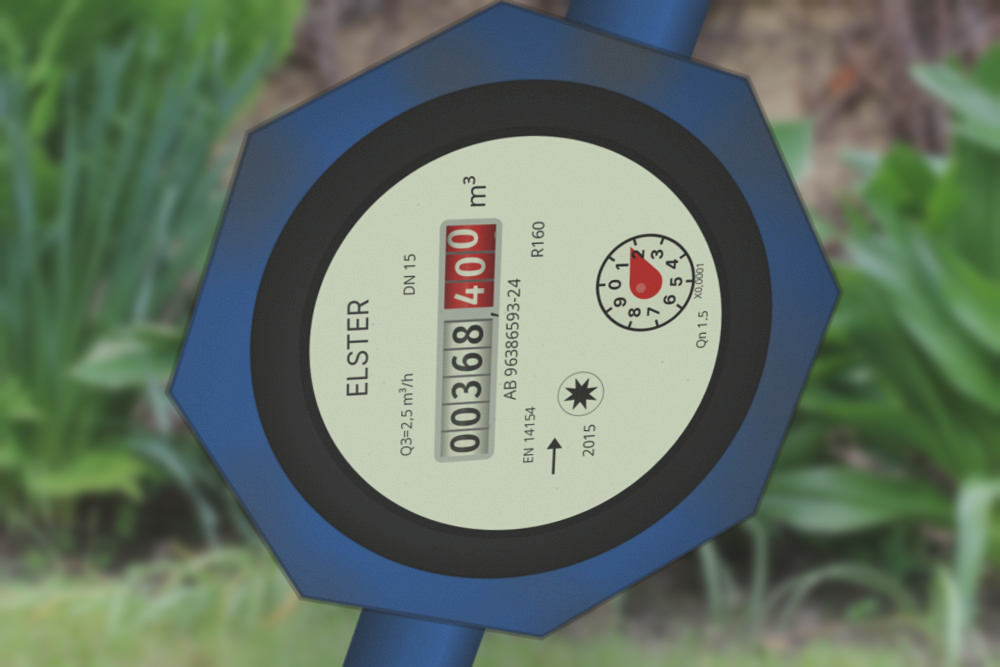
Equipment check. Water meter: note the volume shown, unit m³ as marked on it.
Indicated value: 368.4001 m³
